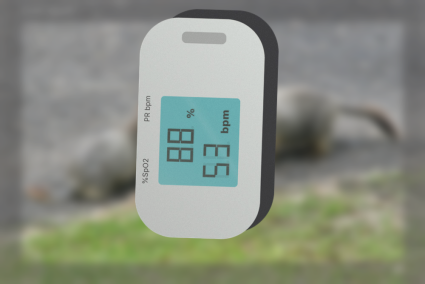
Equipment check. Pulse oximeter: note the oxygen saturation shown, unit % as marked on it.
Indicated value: 88 %
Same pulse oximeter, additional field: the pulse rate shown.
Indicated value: 53 bpm
